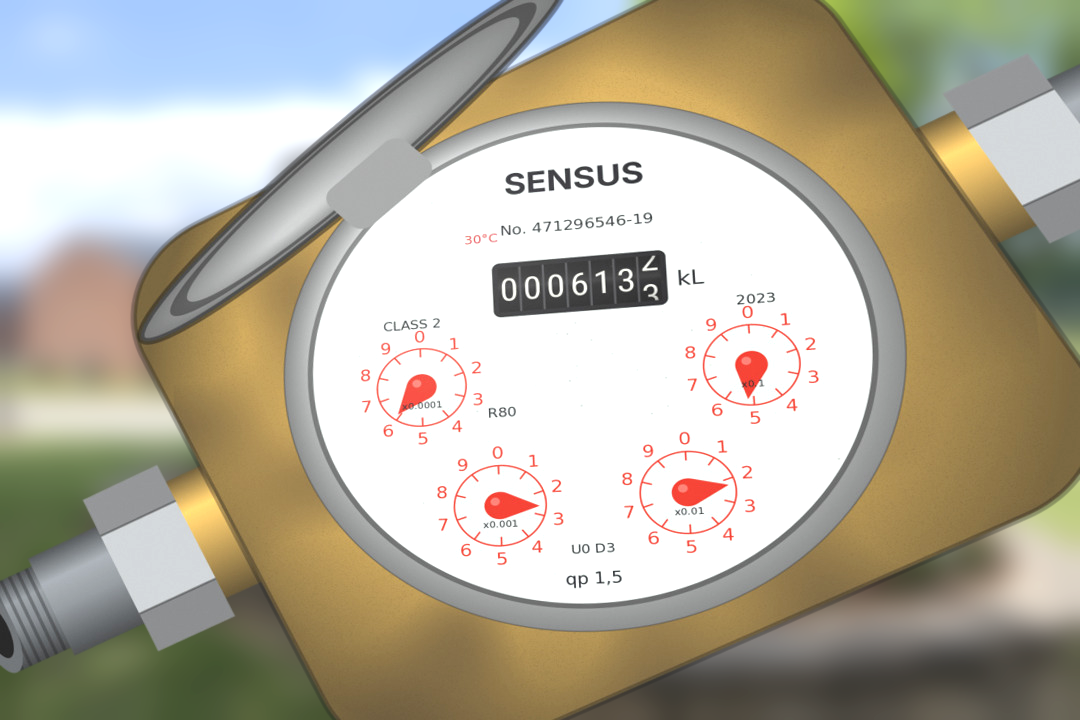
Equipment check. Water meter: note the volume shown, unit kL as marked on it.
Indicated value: 6132.5226 kL
